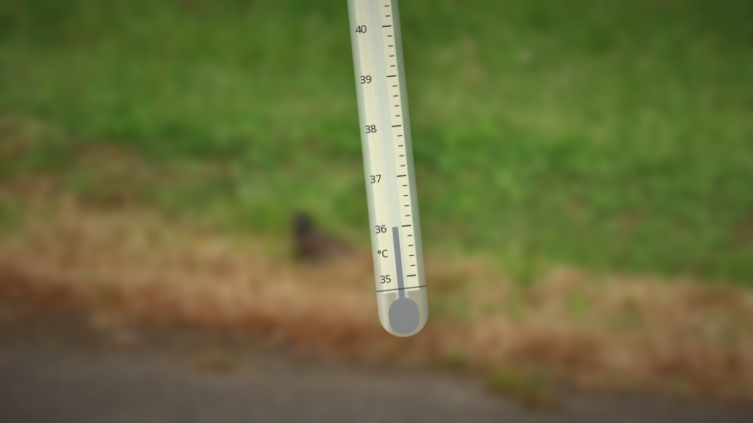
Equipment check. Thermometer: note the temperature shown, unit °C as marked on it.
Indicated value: 36 °C
